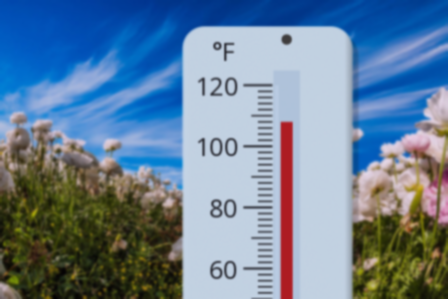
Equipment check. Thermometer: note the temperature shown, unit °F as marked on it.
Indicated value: 108 °F
